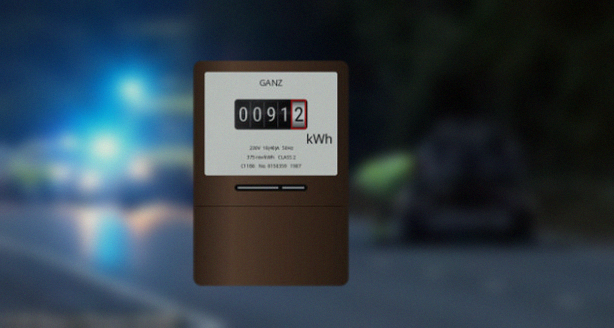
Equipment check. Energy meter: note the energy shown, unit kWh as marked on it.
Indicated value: 91.2 kWh
